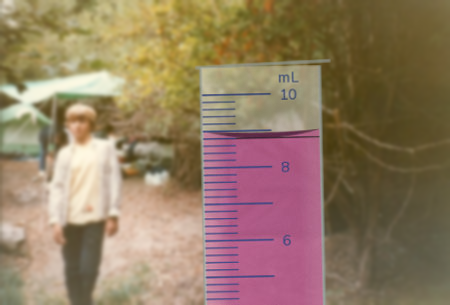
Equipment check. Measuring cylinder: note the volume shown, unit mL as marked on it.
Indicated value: 8.8 mL
